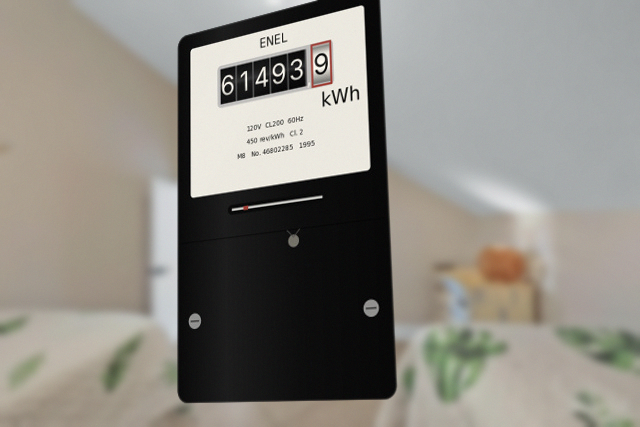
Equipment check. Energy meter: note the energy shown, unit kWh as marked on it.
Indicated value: 61493.9 kWh
